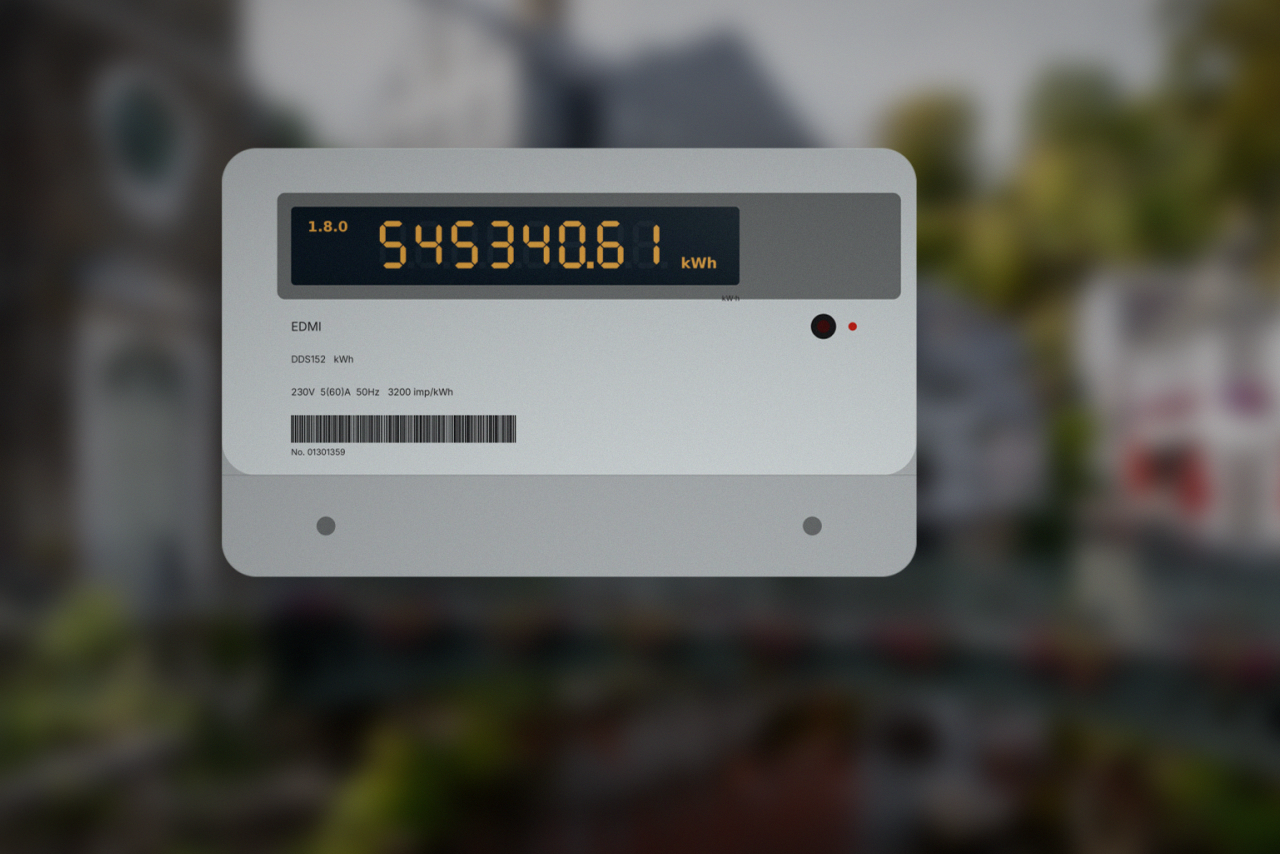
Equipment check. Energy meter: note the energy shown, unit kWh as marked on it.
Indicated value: 545340.61 kWh
